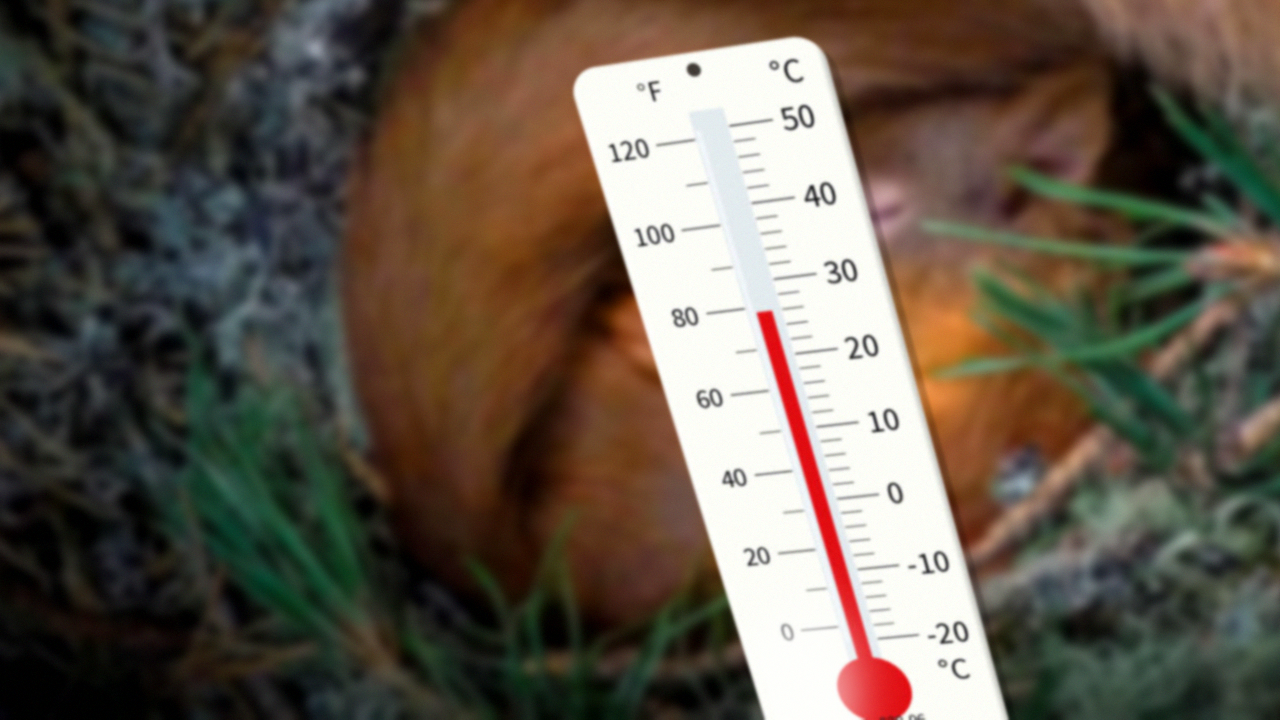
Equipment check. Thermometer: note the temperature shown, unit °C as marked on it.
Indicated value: 26 °C
